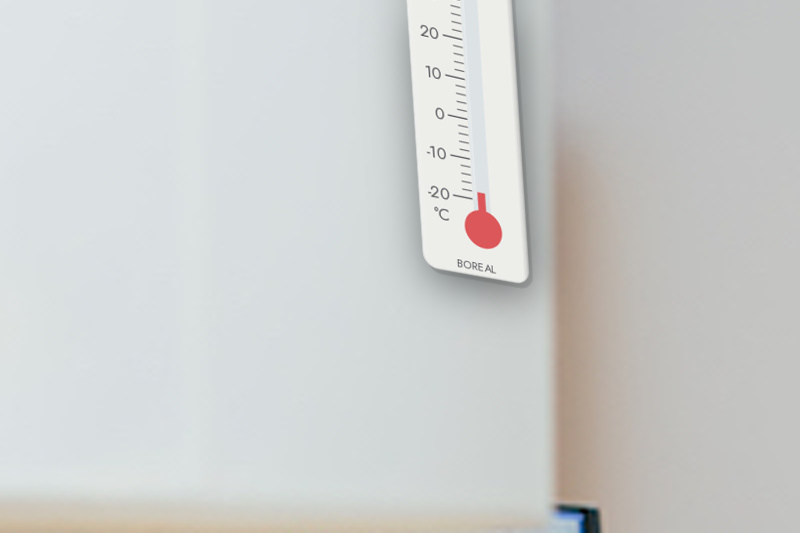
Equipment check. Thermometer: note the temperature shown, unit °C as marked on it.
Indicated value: -18 °C
